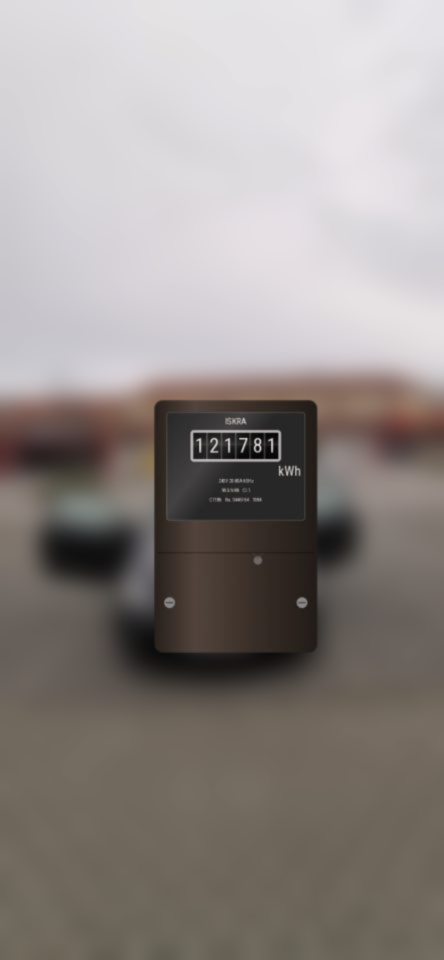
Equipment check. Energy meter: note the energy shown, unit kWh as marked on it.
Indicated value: 121781 kWh
